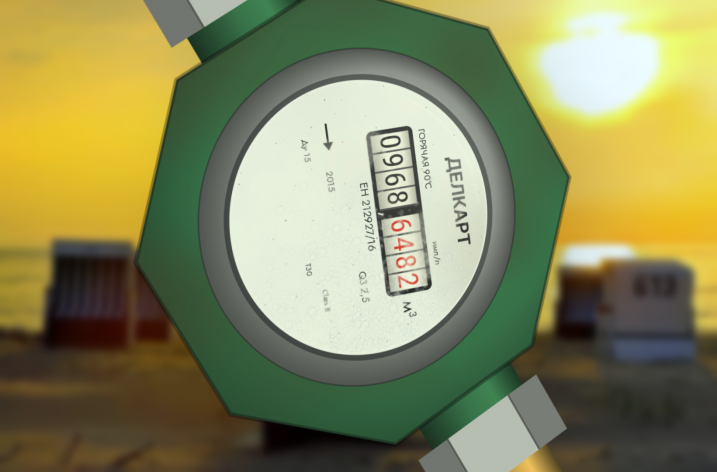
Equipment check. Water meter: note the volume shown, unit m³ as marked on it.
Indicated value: 968.6482 m³
